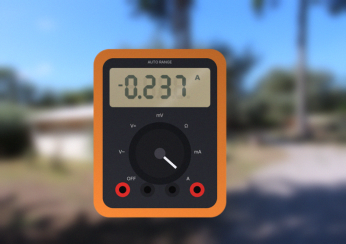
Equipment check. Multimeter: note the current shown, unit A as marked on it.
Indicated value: -0.237 A
